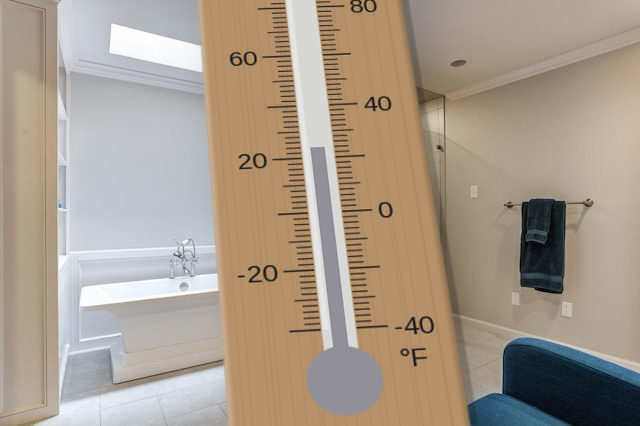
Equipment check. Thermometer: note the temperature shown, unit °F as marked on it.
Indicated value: 24 °F
